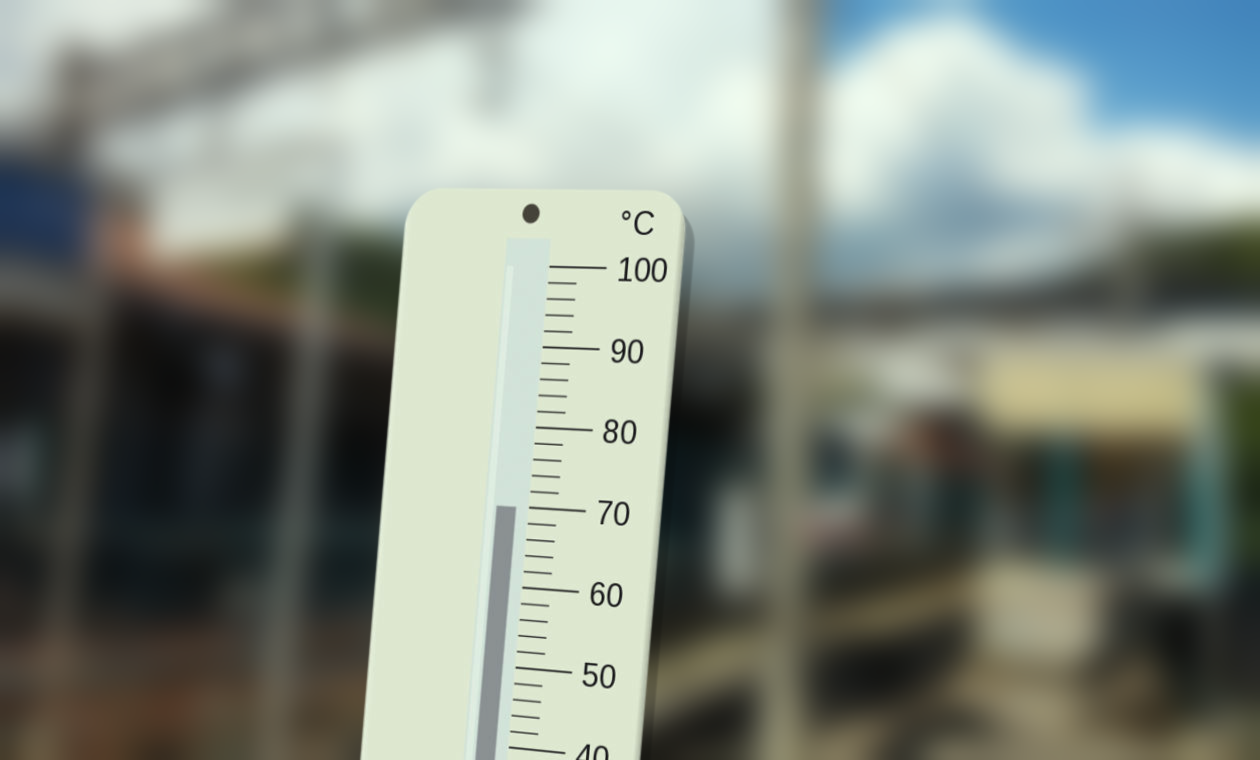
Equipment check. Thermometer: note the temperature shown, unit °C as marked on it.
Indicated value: 70 °C
